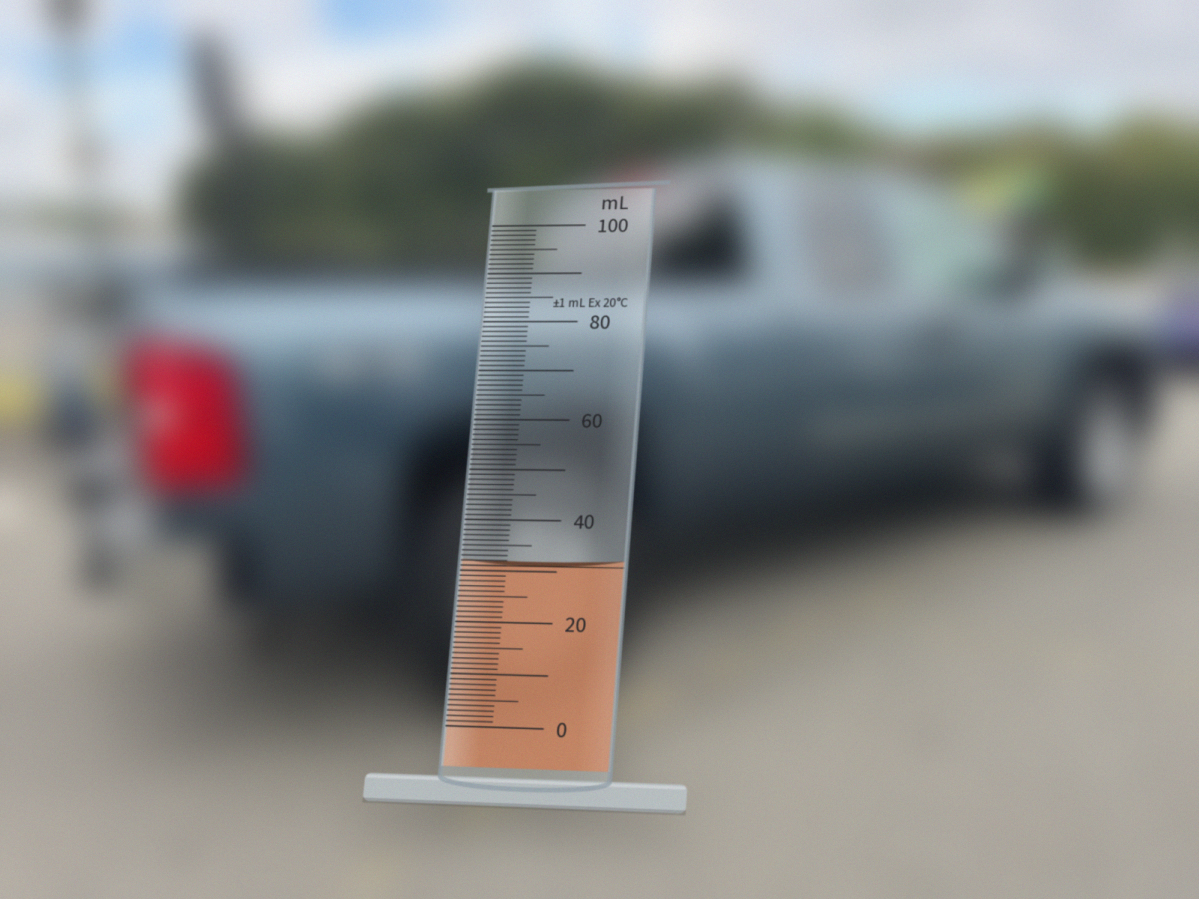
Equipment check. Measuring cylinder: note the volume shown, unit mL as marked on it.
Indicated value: 31 mL
